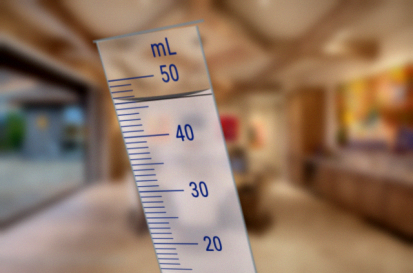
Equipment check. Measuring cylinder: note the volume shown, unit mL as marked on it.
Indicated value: 46 mL
